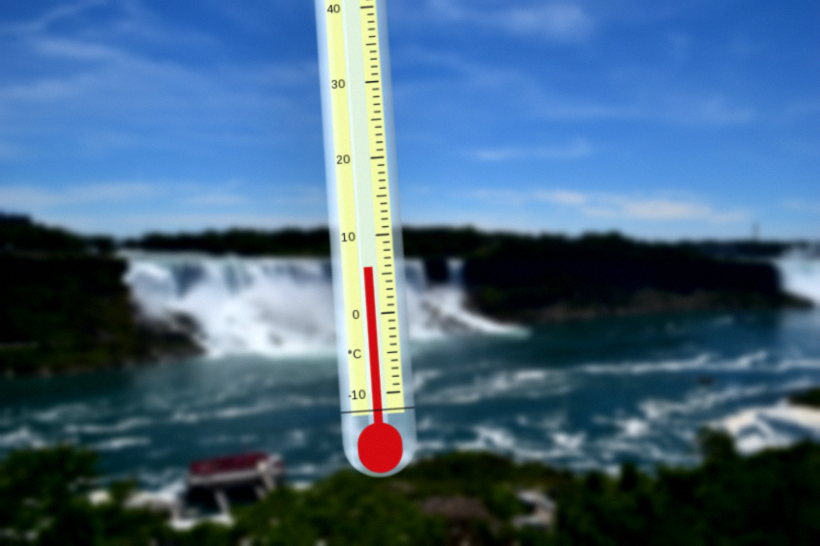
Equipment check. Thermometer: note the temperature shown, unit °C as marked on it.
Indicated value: 6 °C
